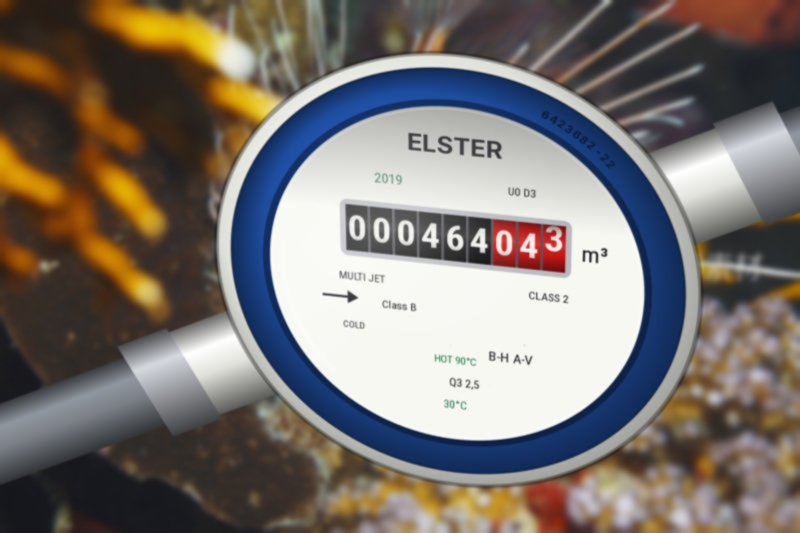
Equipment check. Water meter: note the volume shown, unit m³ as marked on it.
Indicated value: 464.043 m³
